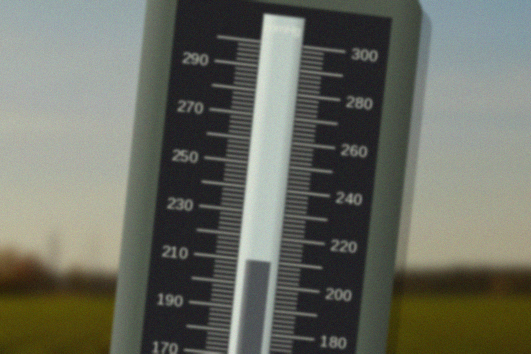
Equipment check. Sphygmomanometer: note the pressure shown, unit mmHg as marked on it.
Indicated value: 210 mmHg
